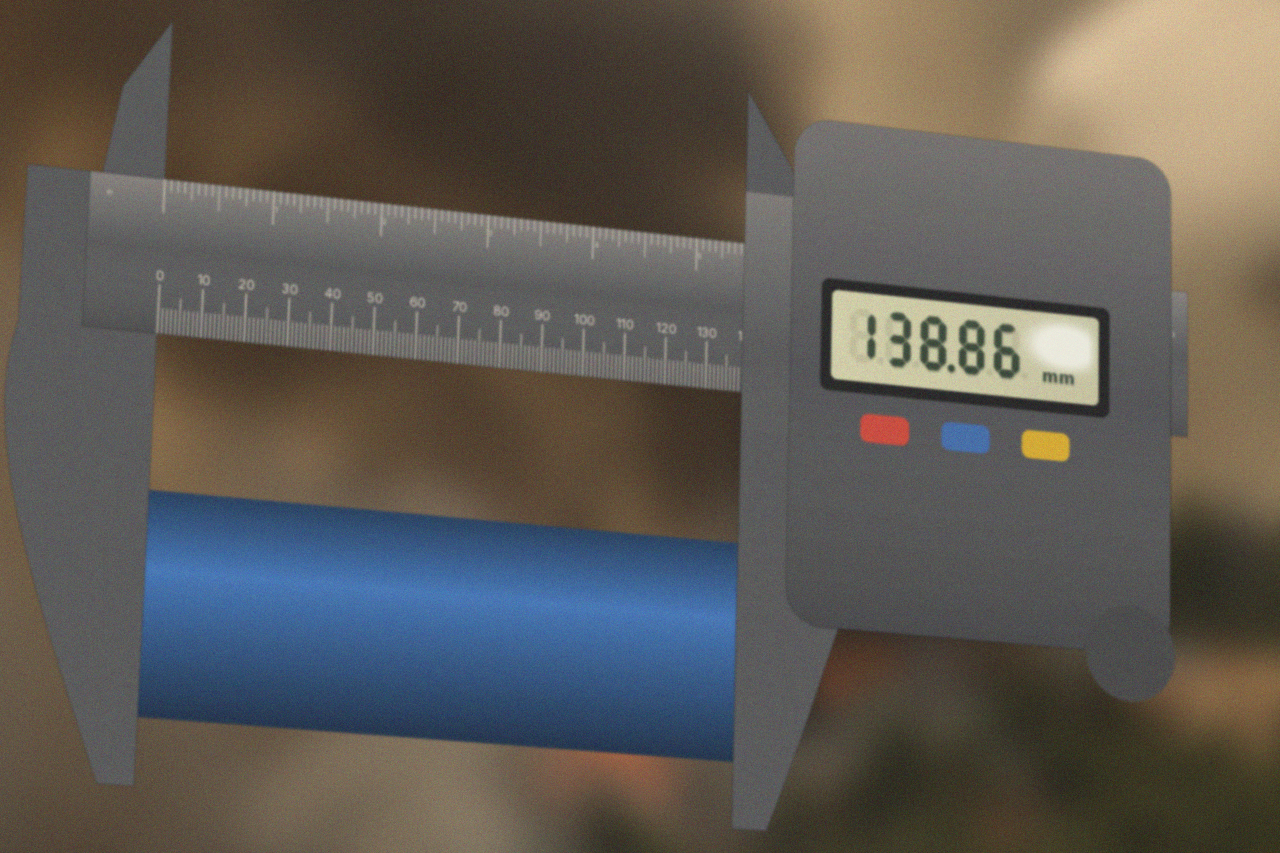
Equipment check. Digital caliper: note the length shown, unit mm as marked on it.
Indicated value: 138.86 mm
